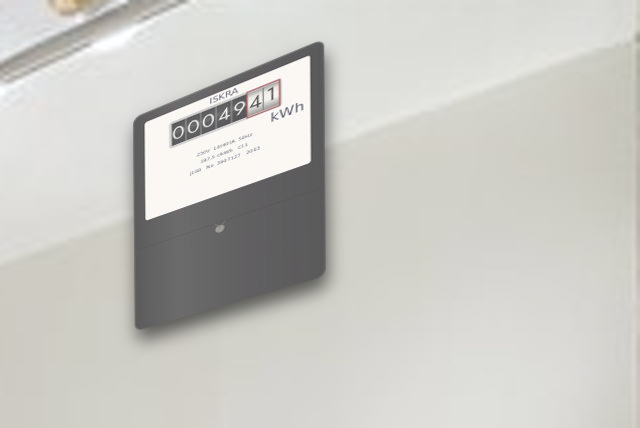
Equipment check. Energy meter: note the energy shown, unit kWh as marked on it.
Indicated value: 49.41 kWh
